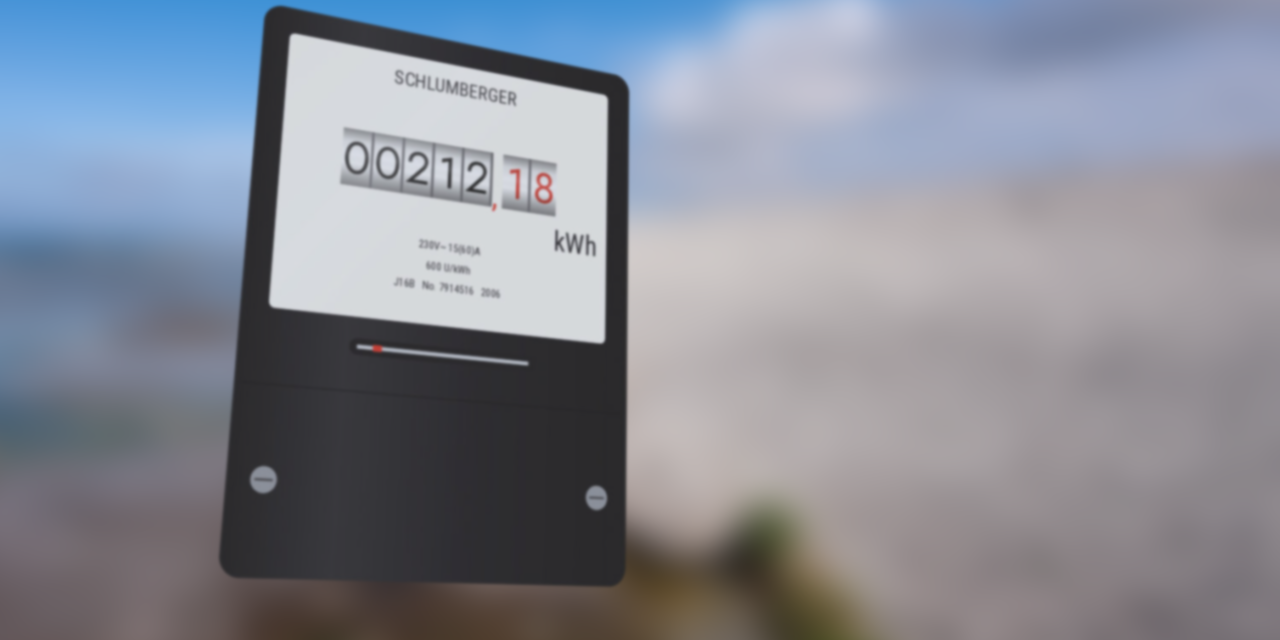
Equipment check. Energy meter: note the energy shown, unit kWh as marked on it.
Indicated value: 212.18 kWh
